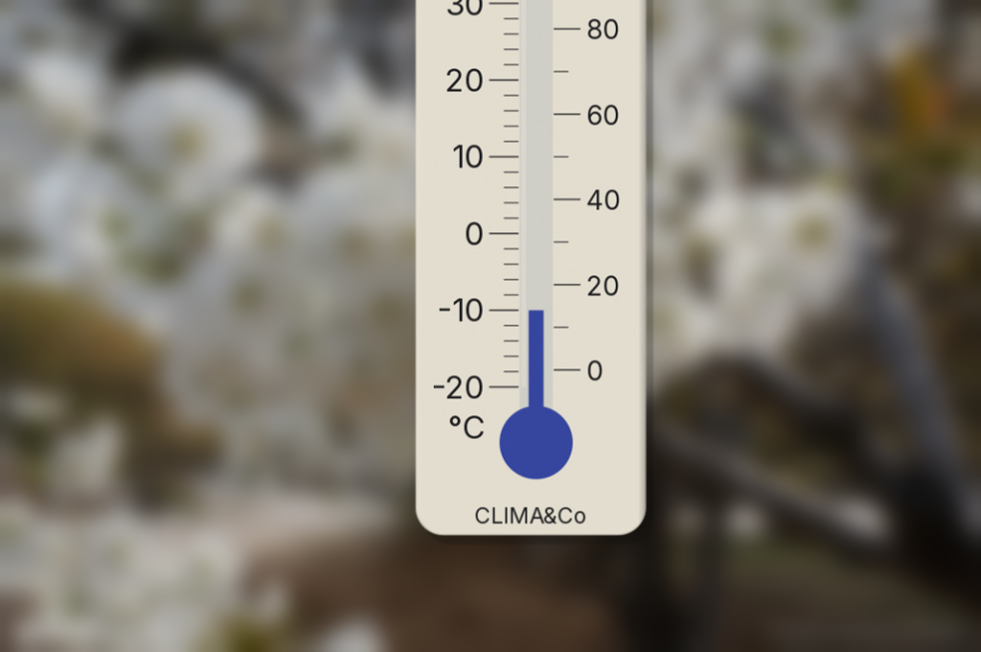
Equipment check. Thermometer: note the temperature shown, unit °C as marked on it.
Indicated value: -10 °C
